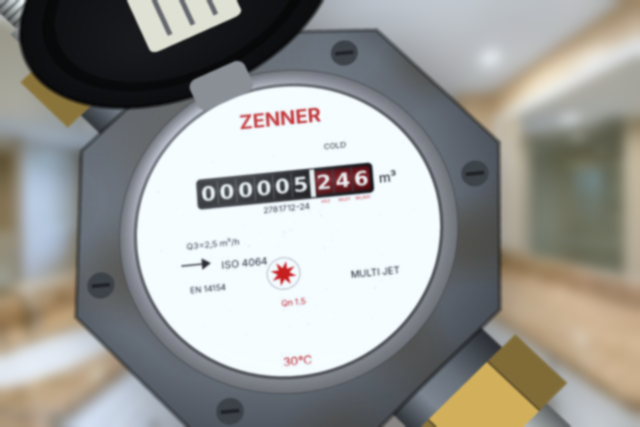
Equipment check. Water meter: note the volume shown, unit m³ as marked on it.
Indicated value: 5.246 m³
